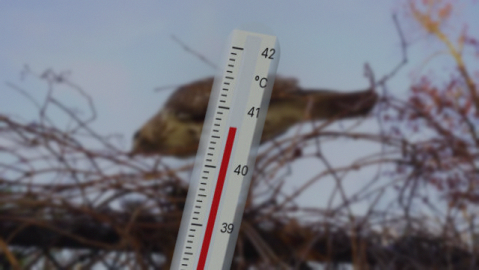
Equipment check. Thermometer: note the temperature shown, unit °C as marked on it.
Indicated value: 40.7 °C
